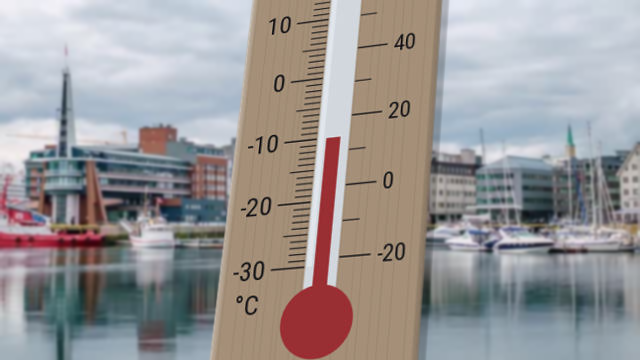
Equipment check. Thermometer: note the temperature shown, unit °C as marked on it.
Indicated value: -10 °C
